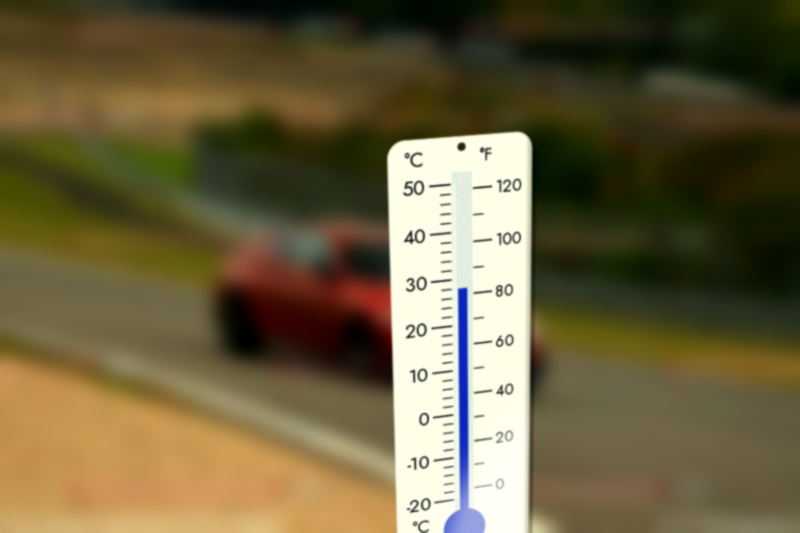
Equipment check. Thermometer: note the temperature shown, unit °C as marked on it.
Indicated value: 28 °C
